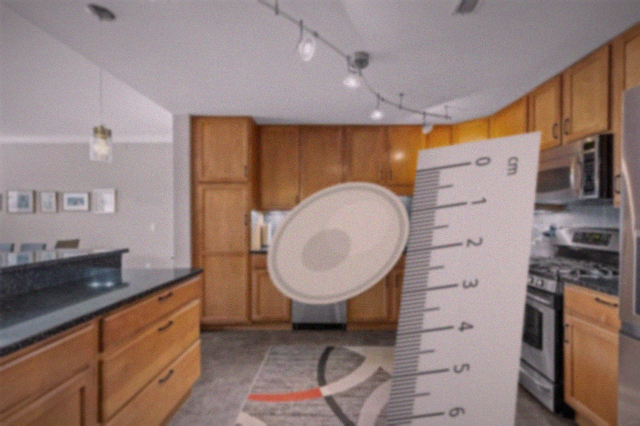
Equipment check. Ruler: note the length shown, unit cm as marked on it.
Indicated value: 3 cm
